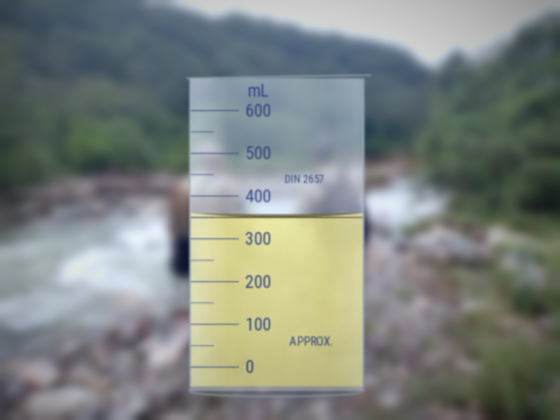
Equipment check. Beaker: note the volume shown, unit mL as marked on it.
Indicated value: 350 mL
